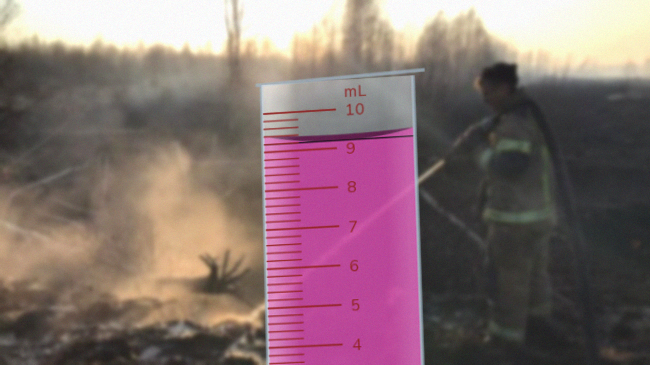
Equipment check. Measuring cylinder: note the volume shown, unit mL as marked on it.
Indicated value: 9.2 mL
